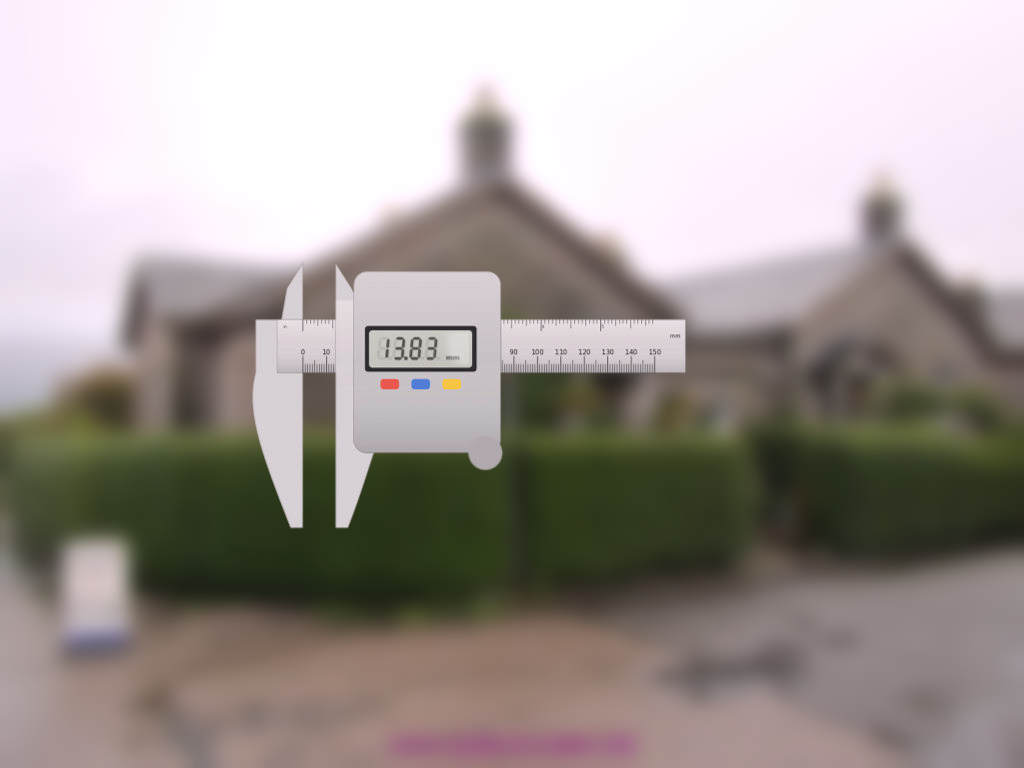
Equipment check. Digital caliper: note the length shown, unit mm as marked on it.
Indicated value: 13.83 mm
